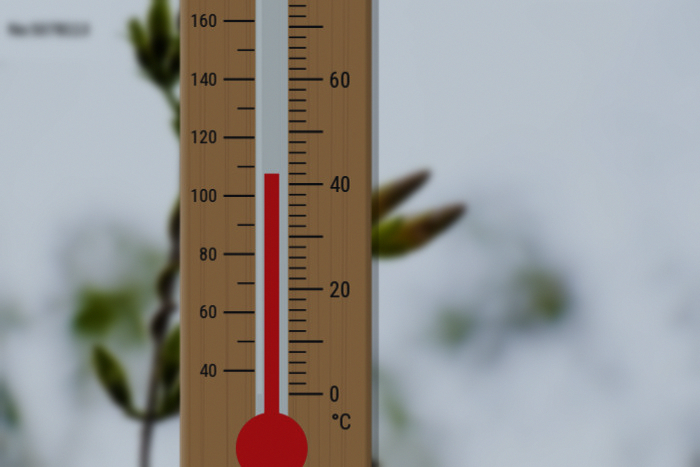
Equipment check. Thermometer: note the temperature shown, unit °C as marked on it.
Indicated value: 42 °C
